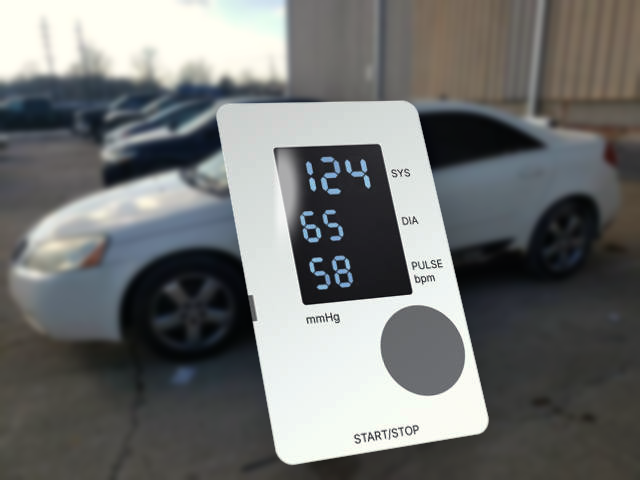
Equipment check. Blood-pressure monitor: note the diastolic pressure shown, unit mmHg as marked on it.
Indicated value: 65 mmHg
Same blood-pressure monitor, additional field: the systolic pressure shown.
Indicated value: 124 mmHg
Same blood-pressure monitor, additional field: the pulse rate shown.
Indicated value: 58 bpm
